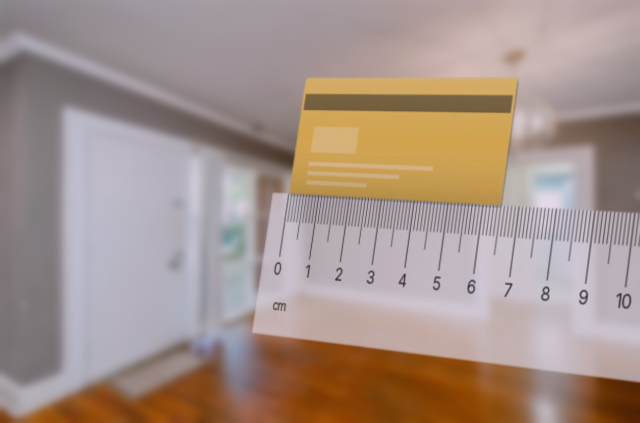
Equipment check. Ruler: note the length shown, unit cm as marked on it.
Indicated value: 6.5 cm
